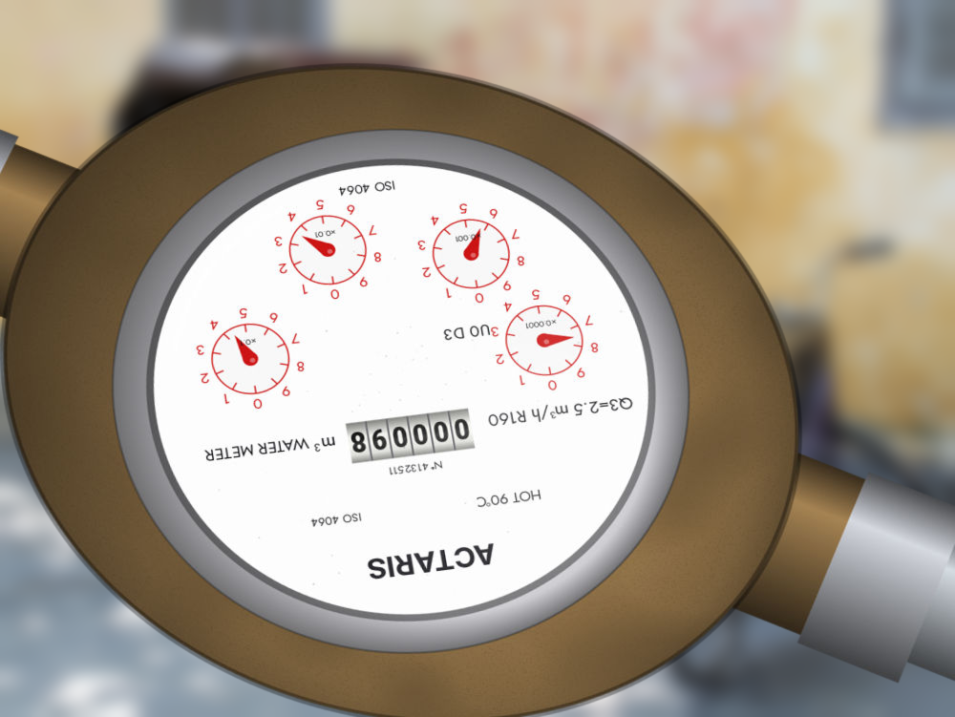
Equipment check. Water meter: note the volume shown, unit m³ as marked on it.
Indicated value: 98.4357 m³
